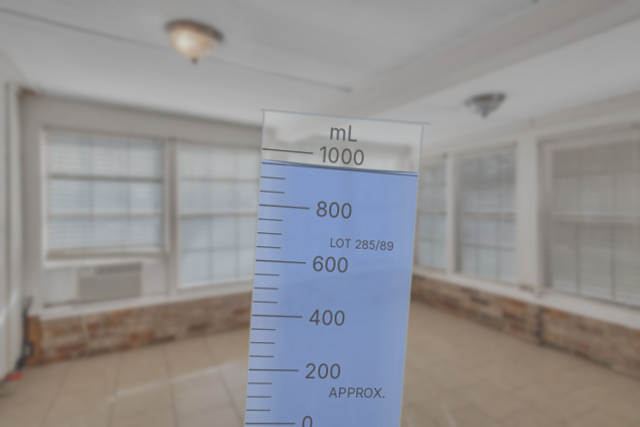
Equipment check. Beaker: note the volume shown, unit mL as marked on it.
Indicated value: 950 mL
